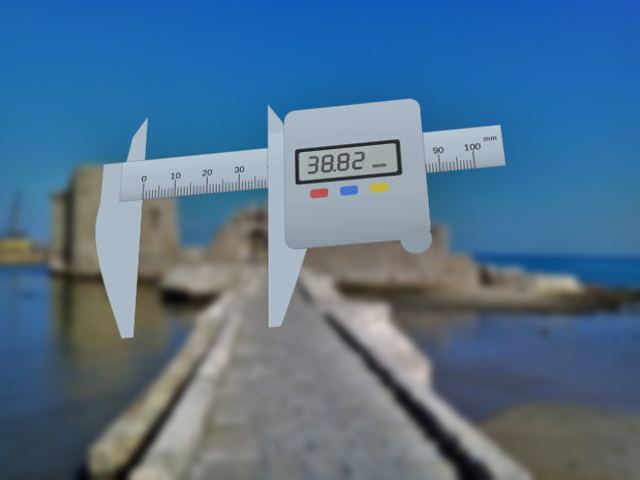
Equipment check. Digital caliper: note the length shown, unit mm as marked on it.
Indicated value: 38.82 mm
